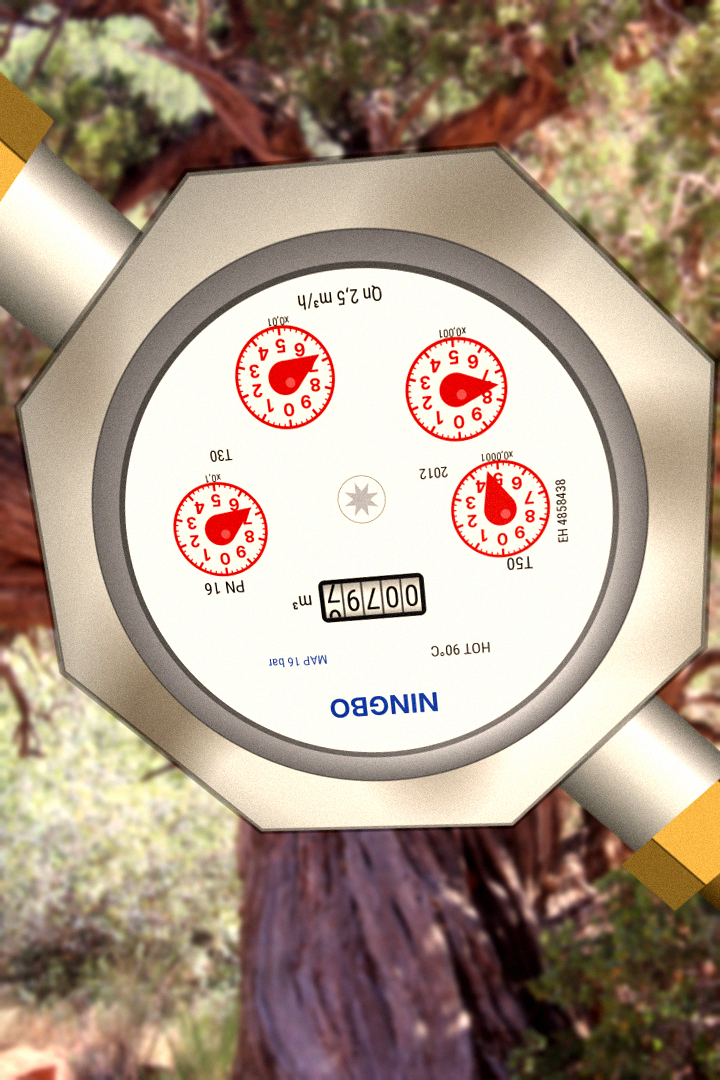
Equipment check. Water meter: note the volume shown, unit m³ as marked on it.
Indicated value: 796.6674 m³
